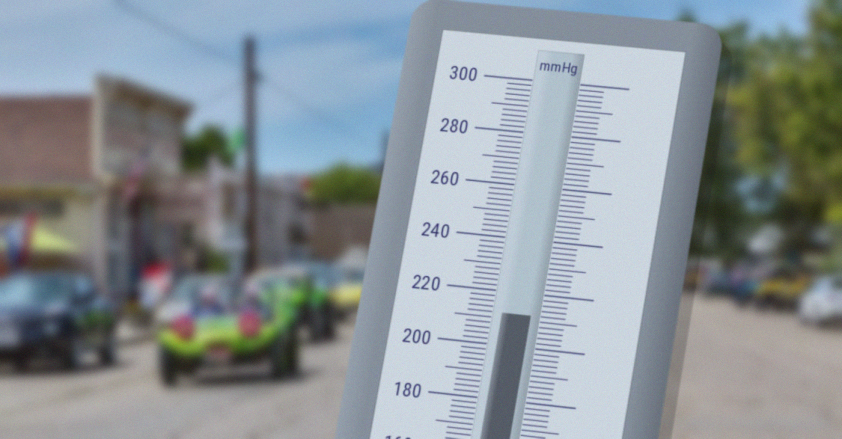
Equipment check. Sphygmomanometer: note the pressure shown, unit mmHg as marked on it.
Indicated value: 212 mmHg
